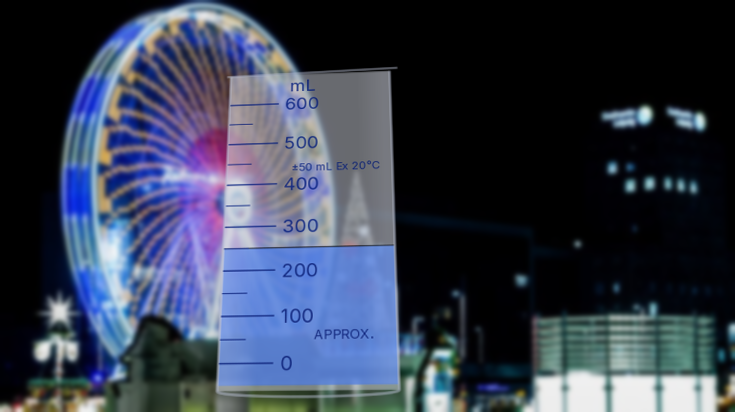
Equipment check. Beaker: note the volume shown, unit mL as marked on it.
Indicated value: 250 mL
